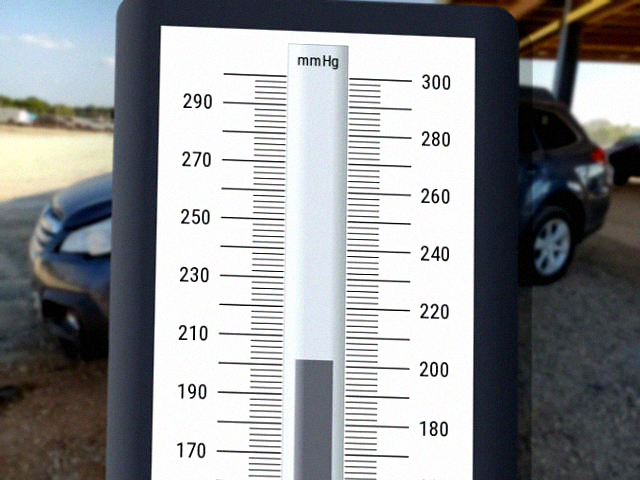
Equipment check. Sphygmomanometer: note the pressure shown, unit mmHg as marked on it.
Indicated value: 202 mmHg
